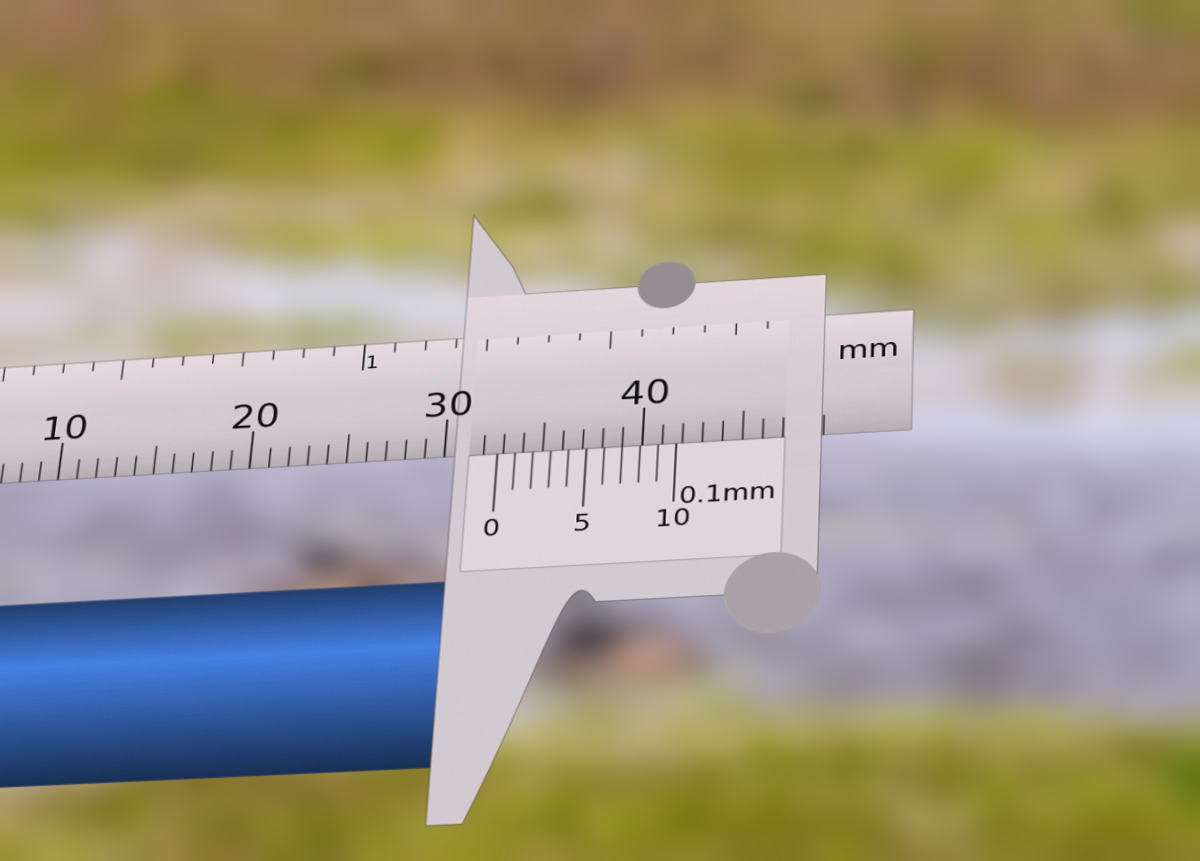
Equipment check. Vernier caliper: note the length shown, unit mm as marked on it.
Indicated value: 32.7 mm
